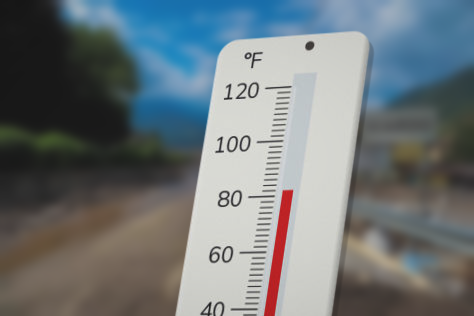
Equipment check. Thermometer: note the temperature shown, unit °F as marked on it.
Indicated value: 82 °F
